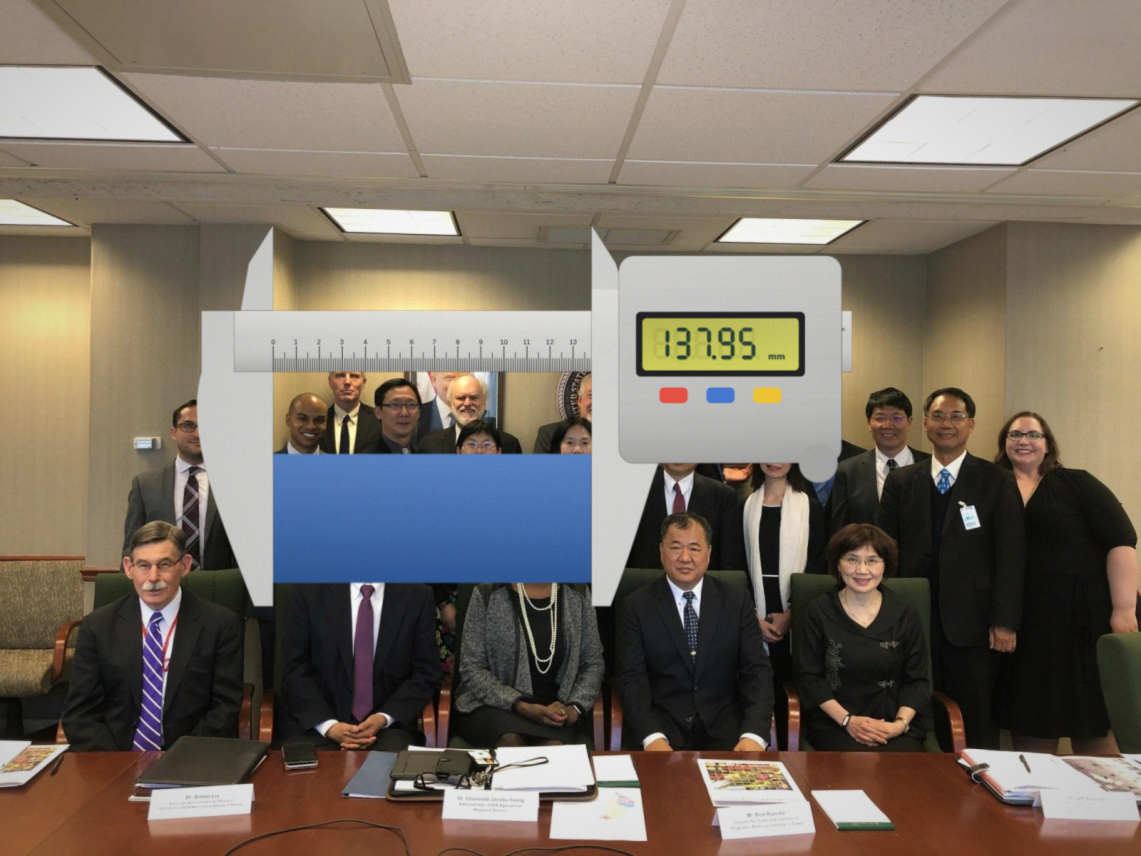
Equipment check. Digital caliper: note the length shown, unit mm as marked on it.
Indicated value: 137.95 mm
